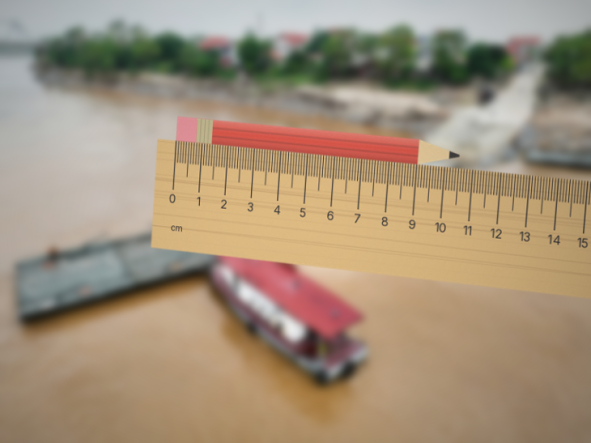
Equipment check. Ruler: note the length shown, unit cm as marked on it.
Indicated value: 10.5 cm
